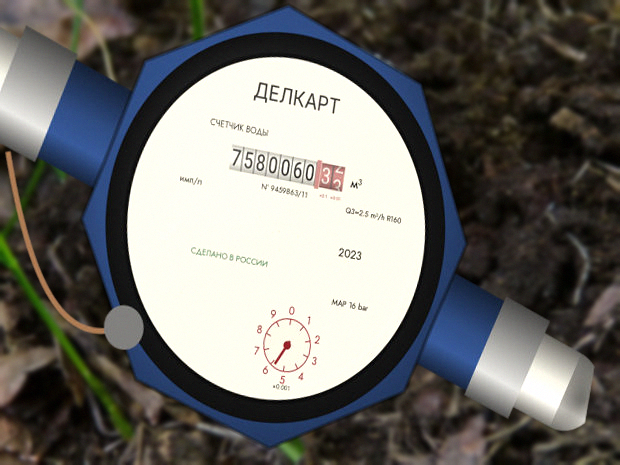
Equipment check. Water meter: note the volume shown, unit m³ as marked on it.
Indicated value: 7580060.325 m³
